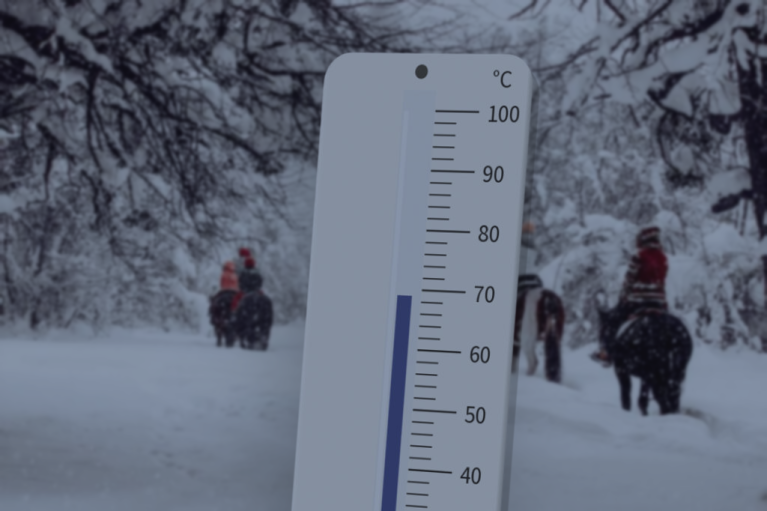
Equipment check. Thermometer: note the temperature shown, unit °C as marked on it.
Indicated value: 69 °C
